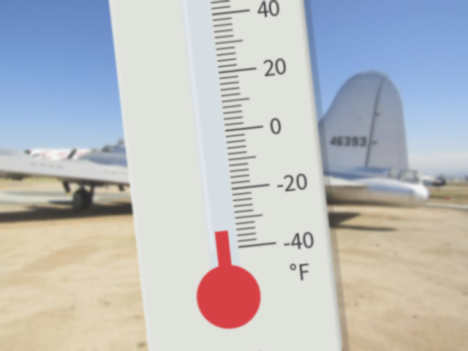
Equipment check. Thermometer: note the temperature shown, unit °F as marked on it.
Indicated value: -34 °F
